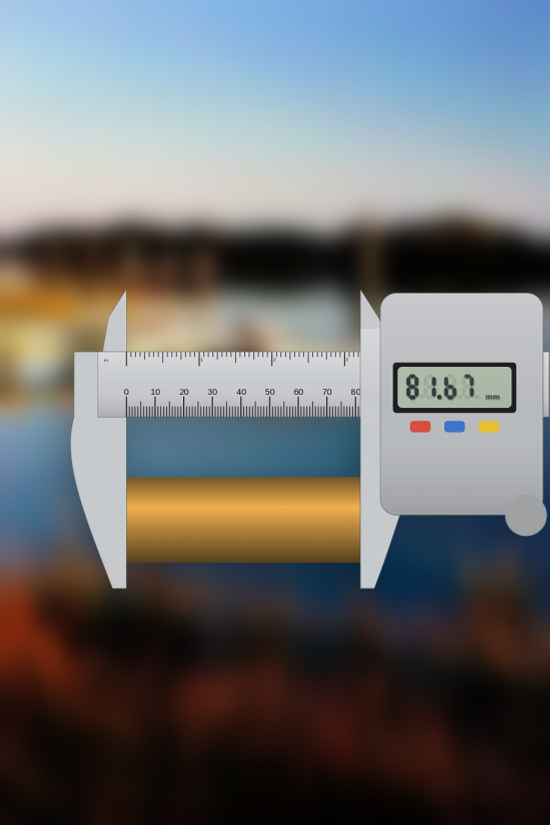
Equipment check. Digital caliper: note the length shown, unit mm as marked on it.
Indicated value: 81.67 mm
